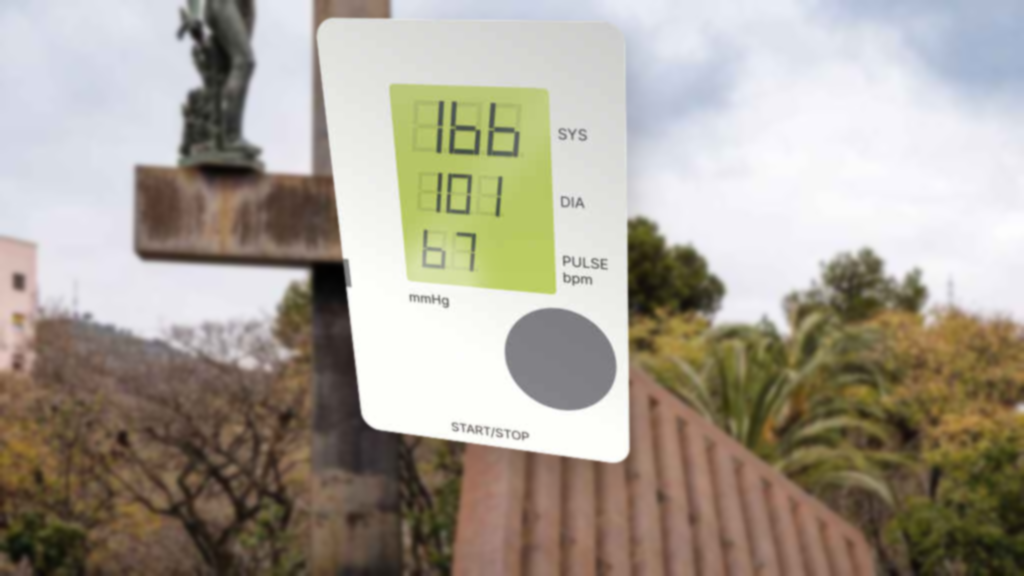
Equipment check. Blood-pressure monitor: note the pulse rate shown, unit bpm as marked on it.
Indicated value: 67 bpm
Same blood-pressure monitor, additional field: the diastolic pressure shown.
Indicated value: 101 mmHg
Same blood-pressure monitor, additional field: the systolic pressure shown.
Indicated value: 166 mmHg
